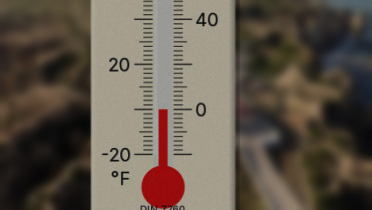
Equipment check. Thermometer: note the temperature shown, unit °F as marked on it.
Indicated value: 0 °F
